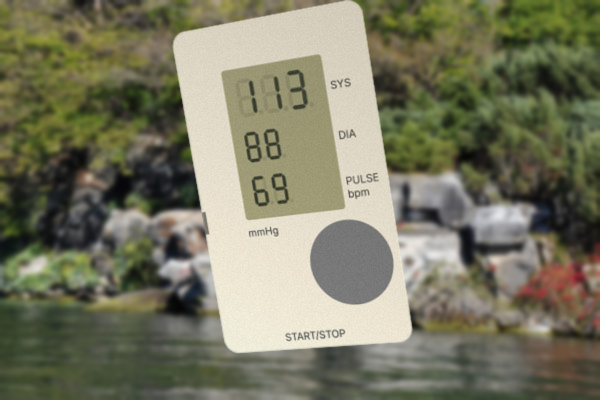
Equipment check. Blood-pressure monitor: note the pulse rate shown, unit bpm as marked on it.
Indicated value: 69 bpm
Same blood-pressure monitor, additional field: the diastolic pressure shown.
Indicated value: 88 mmHg
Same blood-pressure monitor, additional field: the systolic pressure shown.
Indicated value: 113 mmHg
